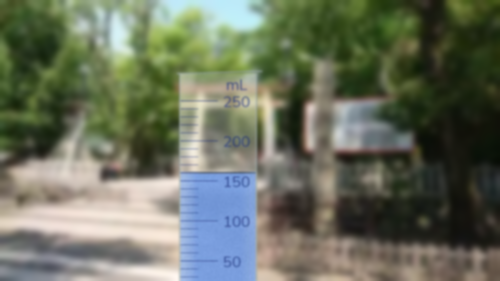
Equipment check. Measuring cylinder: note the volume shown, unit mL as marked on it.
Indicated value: 160 mL
